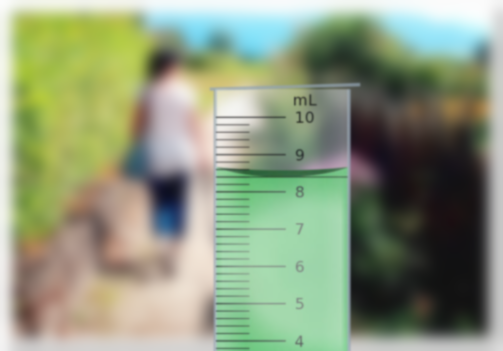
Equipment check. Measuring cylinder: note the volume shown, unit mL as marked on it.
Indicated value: 8.4 mL
